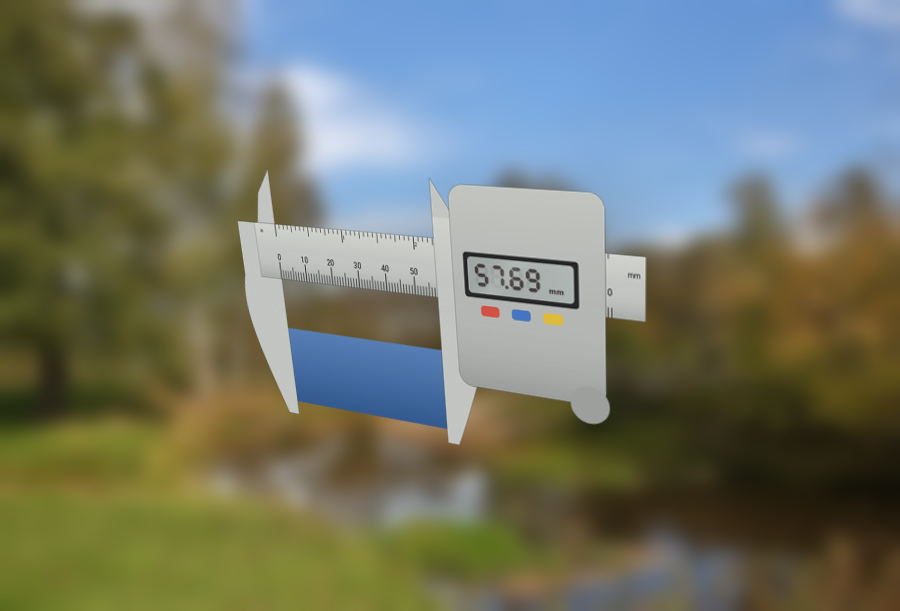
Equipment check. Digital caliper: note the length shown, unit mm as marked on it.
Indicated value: 57.69 mm
